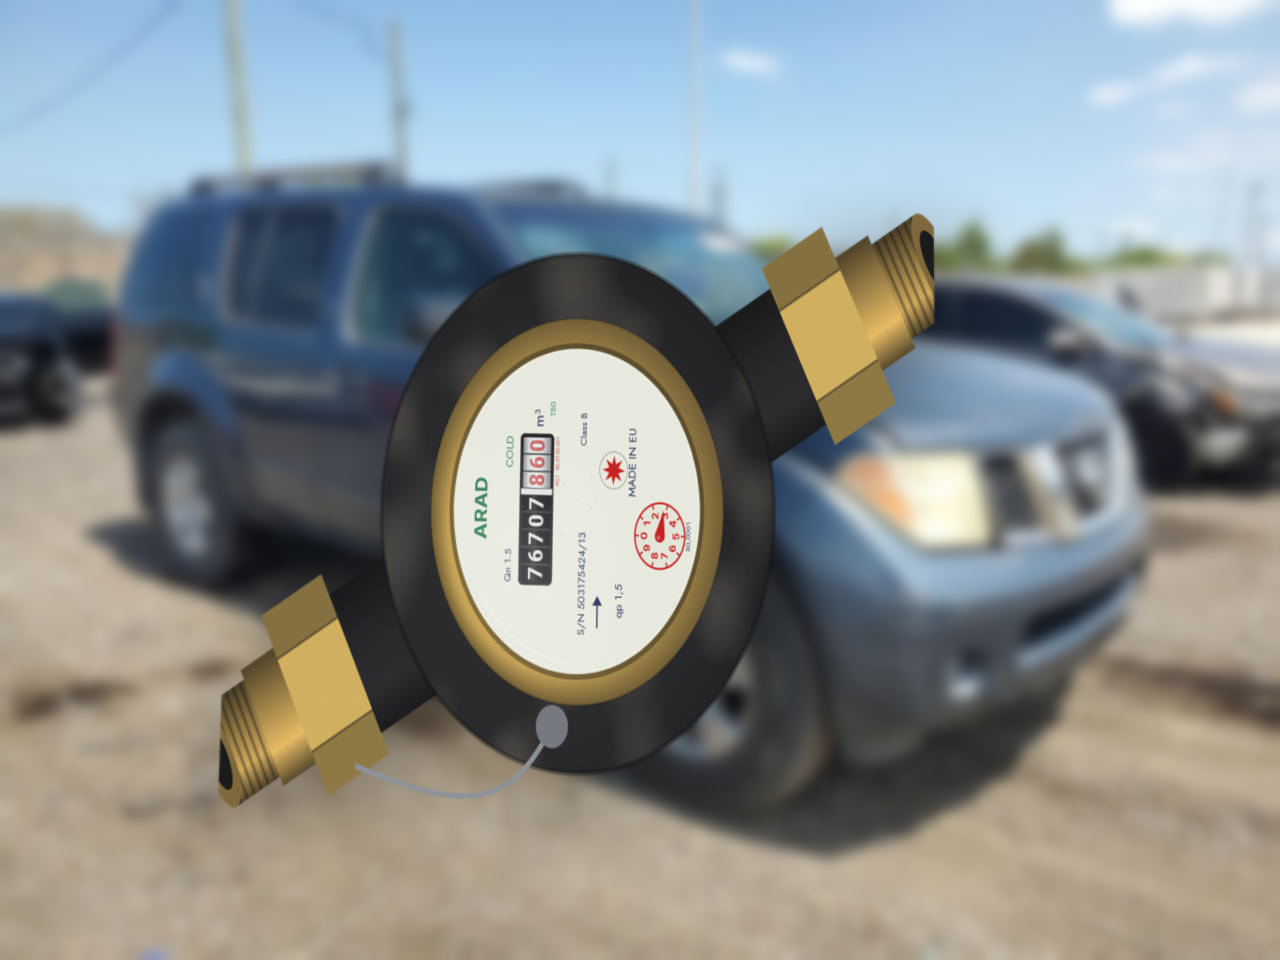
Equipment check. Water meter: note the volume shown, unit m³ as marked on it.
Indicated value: 76707.8602 m³
